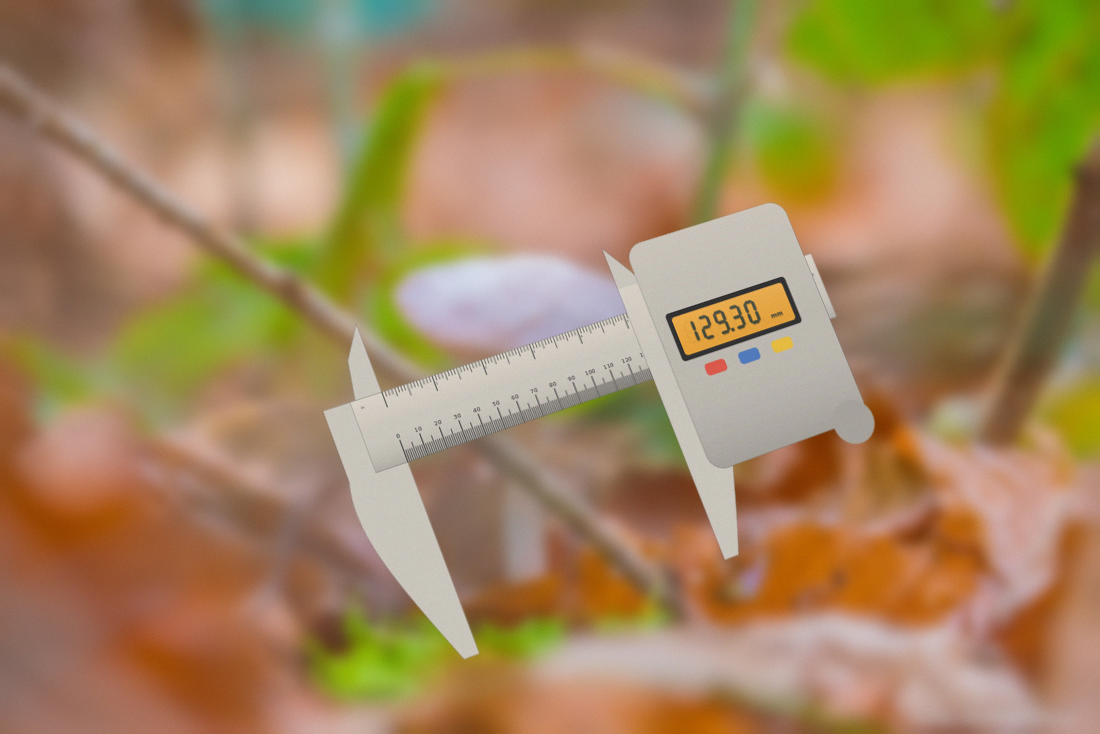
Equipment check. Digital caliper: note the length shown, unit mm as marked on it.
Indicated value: 129.30 mm
